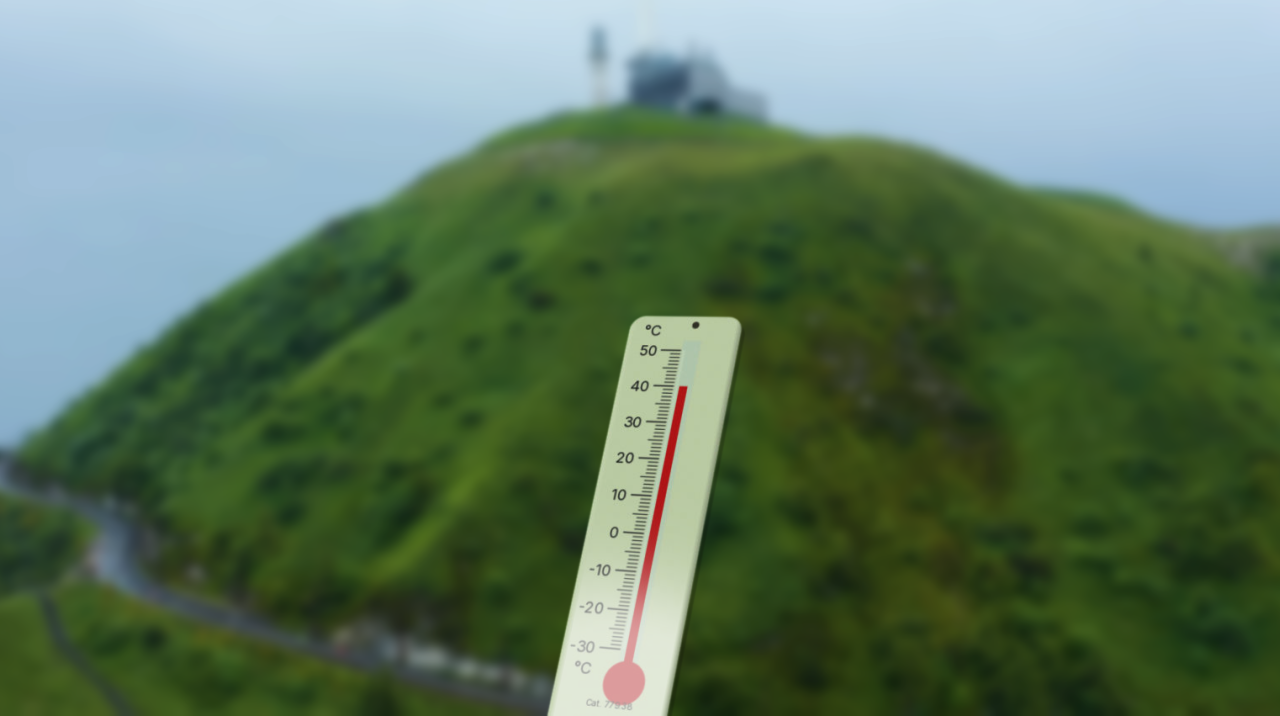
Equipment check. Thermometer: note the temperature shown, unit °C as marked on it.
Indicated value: 40 °C
